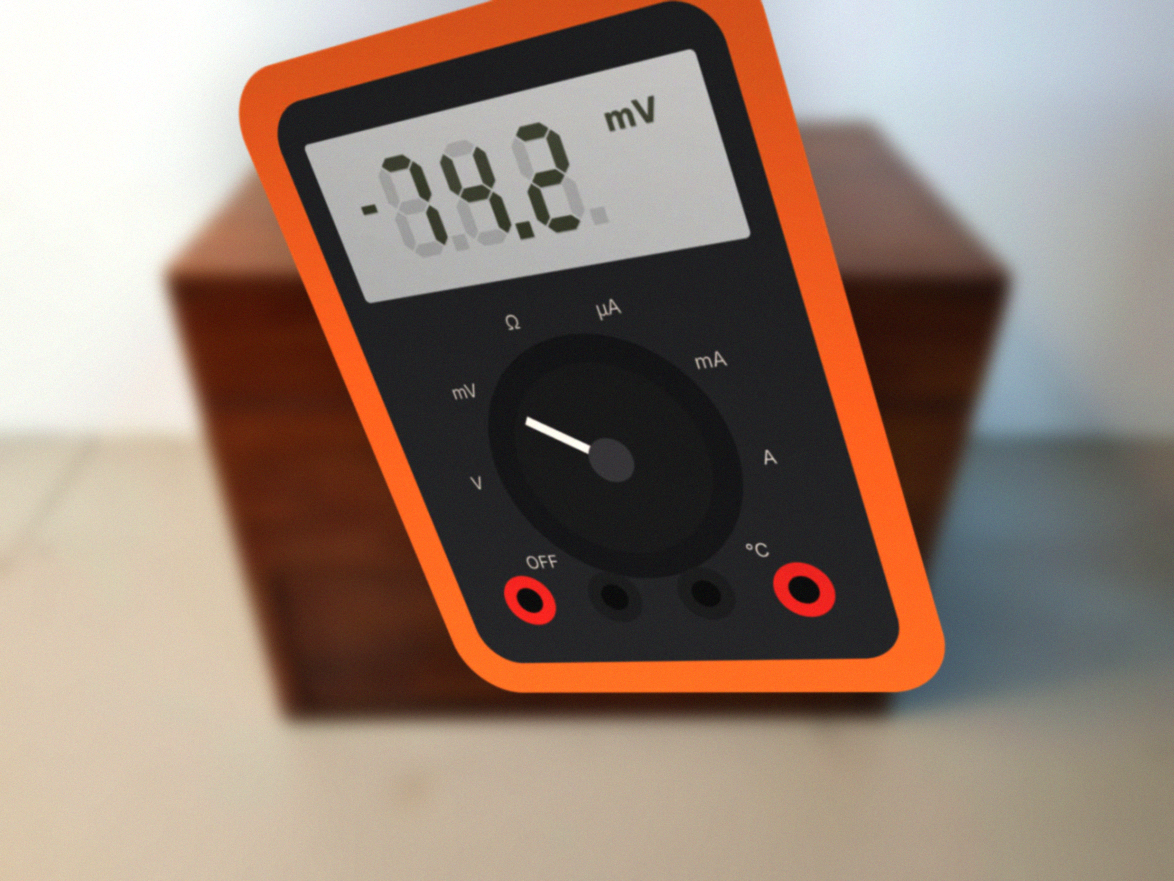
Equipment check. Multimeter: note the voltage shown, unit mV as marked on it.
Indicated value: -74.2 mV
